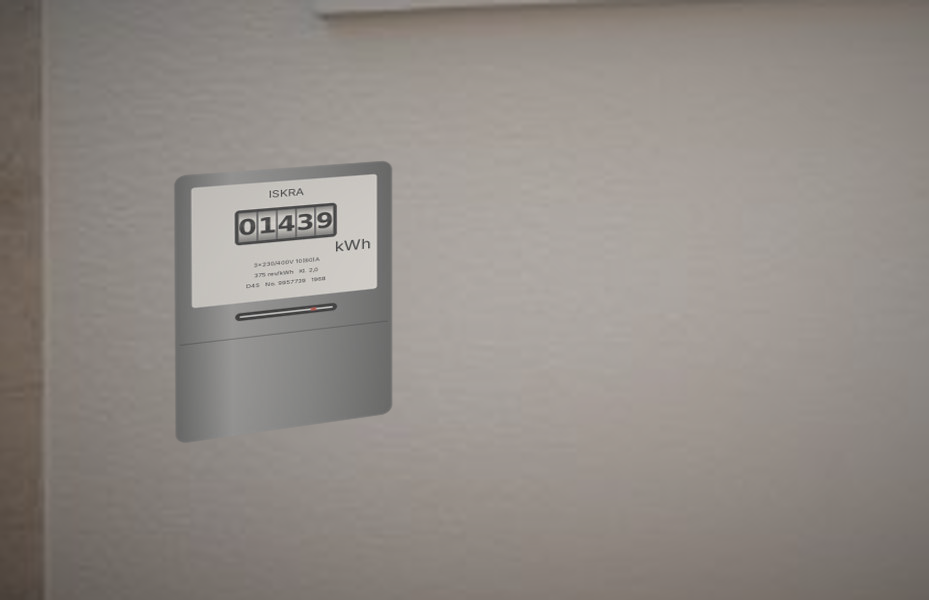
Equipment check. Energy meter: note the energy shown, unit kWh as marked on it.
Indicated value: 1439 kWh
